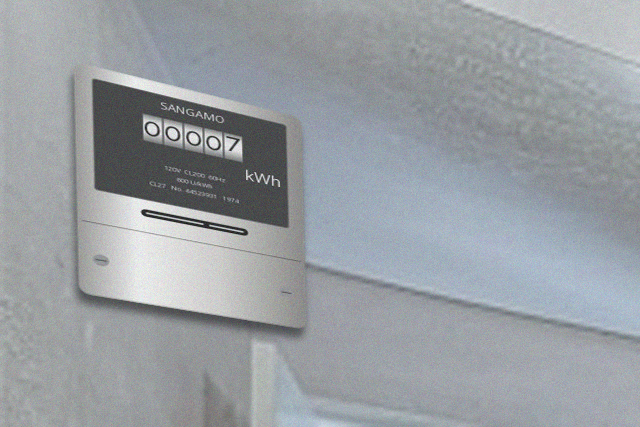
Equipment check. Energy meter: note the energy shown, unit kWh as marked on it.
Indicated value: 7 kWh
